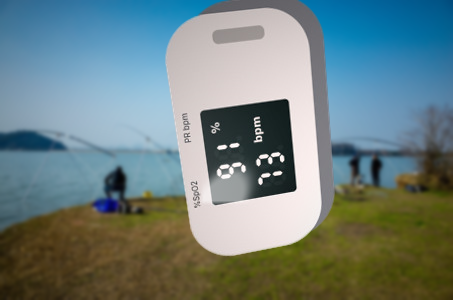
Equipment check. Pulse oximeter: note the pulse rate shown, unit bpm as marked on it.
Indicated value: 73 bpm
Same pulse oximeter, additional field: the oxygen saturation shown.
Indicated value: 91 %
